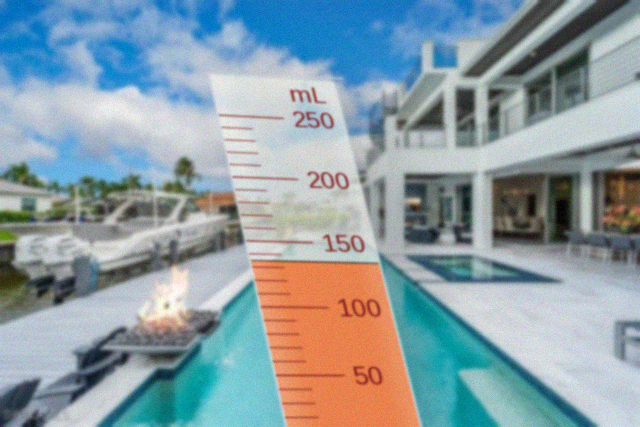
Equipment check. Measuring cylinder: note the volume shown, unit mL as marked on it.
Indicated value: 135 mL
